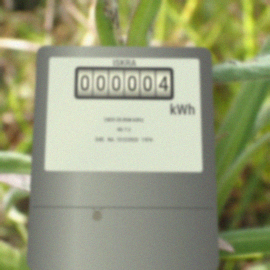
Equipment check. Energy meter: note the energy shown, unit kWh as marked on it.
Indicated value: 4 kWh
